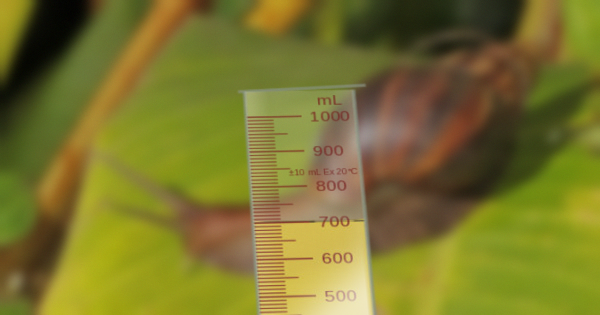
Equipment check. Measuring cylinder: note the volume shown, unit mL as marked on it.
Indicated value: 700 mL
